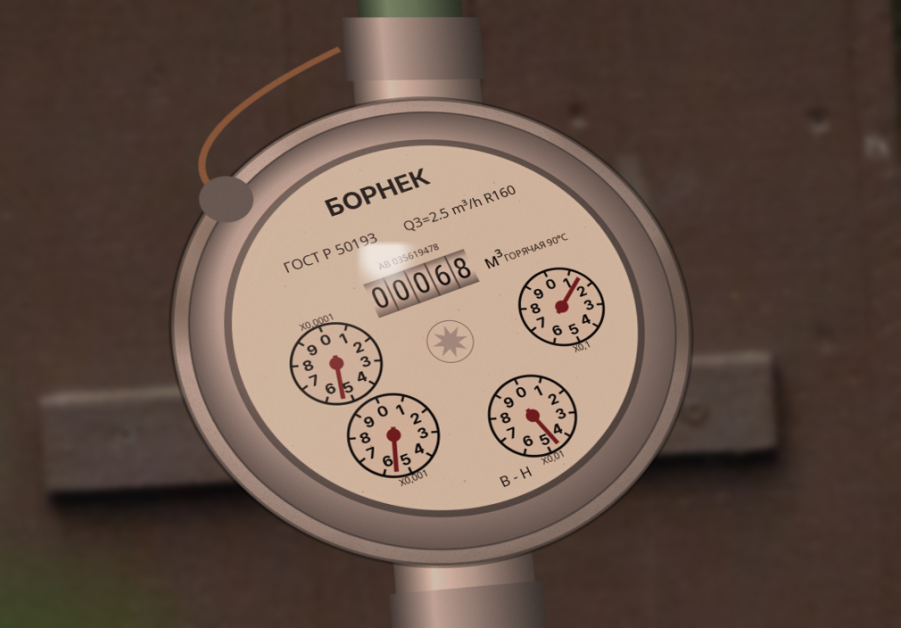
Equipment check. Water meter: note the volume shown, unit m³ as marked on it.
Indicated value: 68.1455 m³
